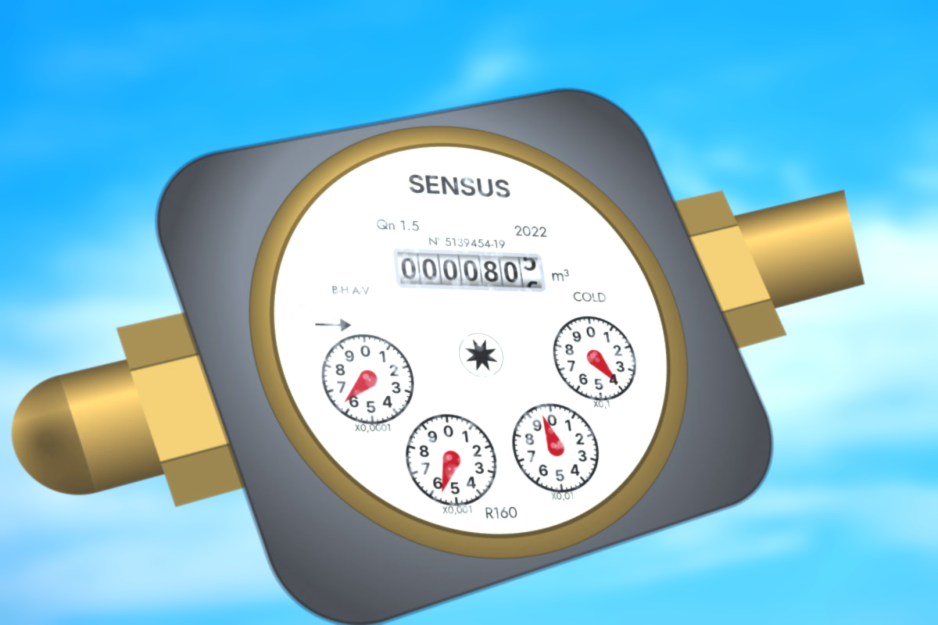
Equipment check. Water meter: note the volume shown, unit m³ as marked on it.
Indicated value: 805.3956 m³
